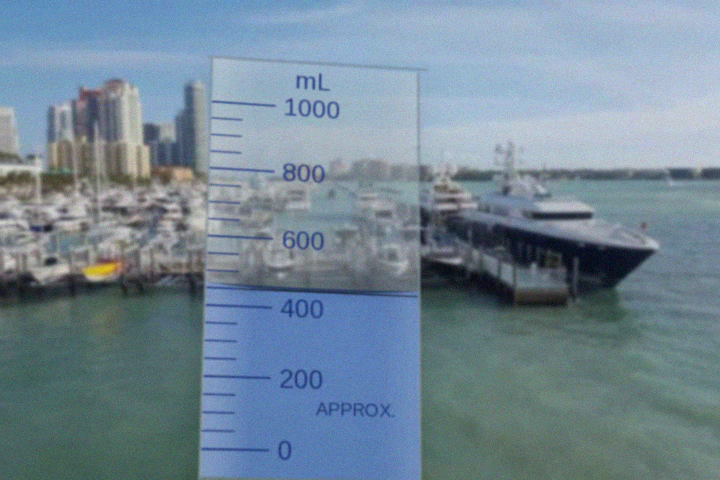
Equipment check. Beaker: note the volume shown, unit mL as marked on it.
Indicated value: 450 mL
